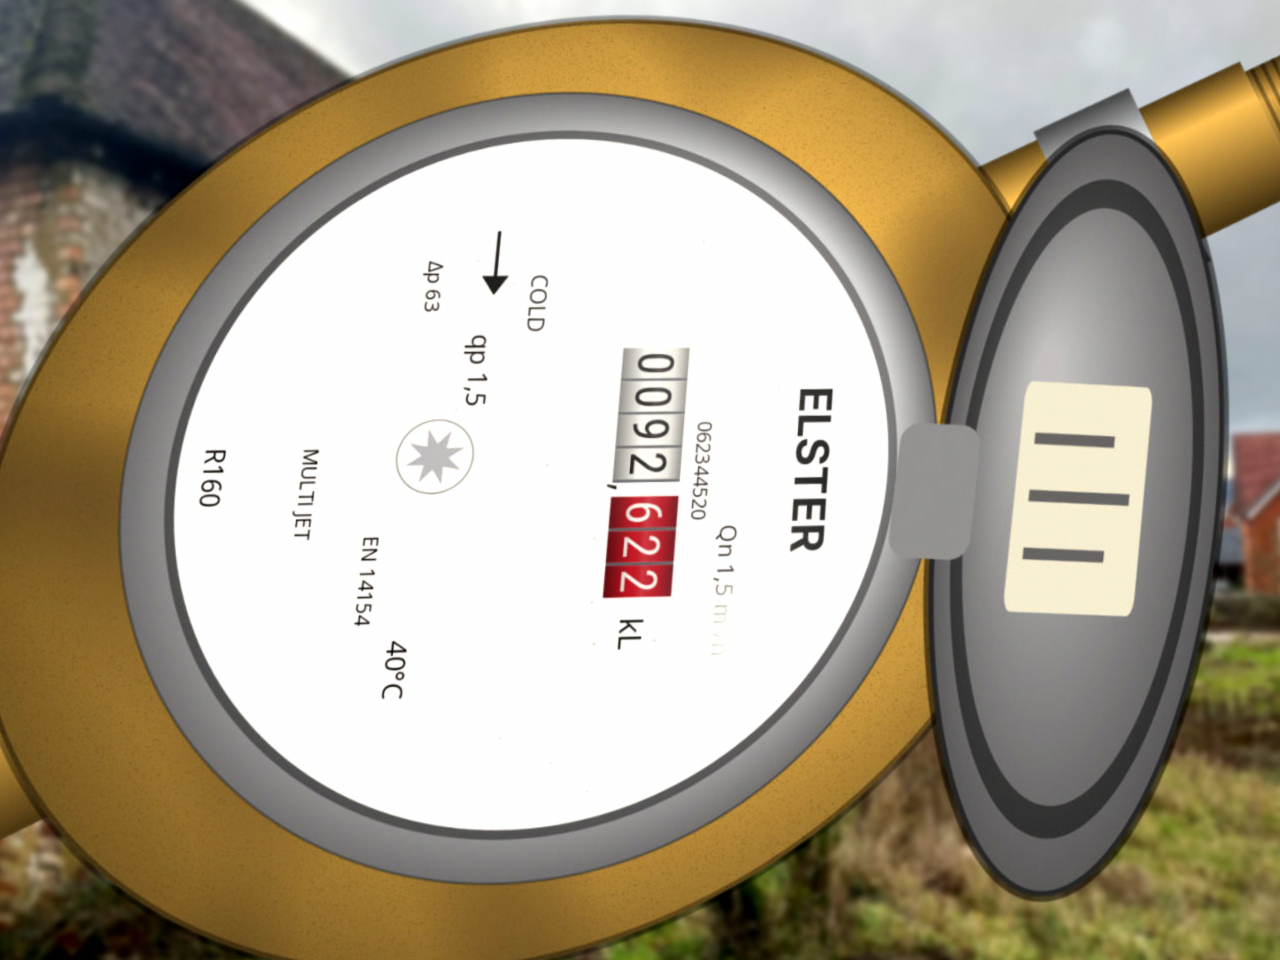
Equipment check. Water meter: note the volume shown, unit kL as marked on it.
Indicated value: 92.622 kL
